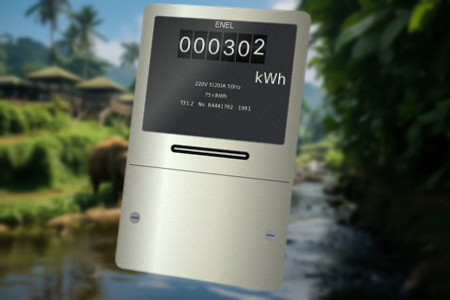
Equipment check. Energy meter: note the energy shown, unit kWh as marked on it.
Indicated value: 302 kWh
